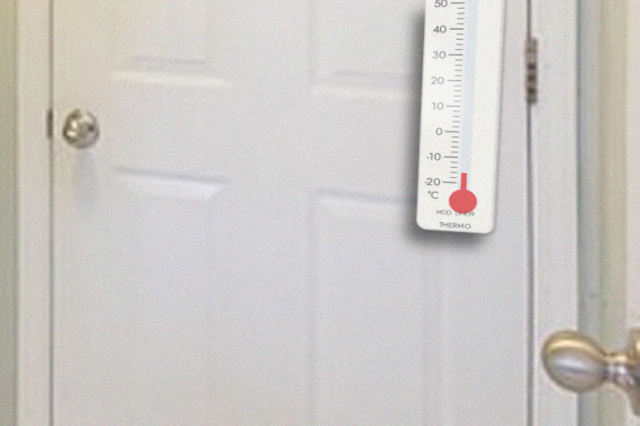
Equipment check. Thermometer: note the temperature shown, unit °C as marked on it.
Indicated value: -16 °C
